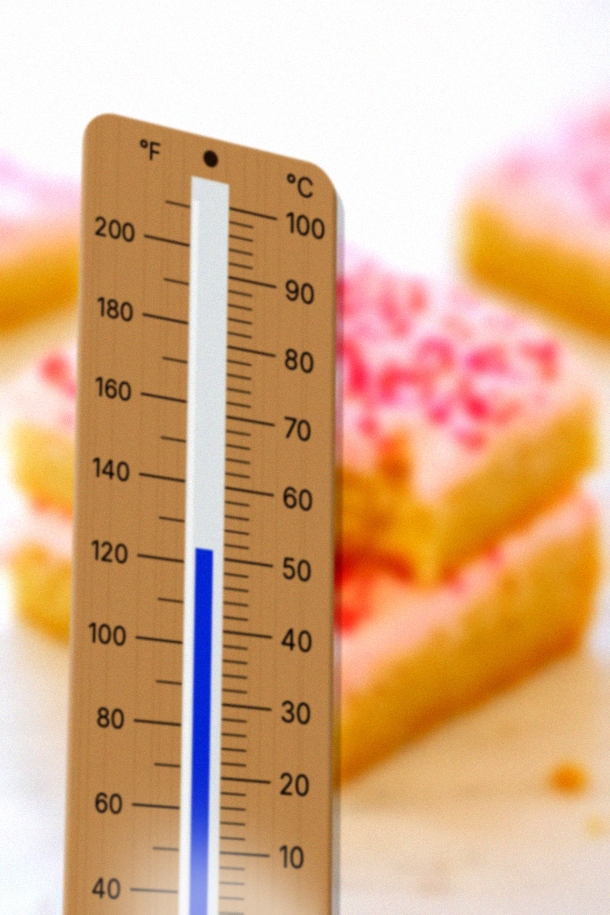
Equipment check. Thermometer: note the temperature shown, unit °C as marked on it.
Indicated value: 51 °C
